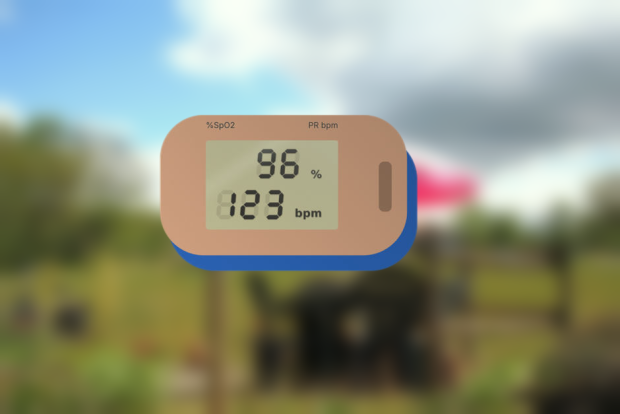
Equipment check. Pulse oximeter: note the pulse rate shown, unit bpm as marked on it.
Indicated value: 123 bpm
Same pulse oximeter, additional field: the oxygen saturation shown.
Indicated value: 96 %
